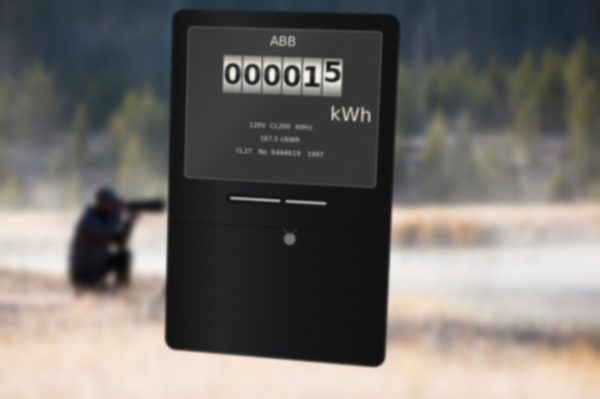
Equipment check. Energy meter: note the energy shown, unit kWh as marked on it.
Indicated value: 15 kWh
